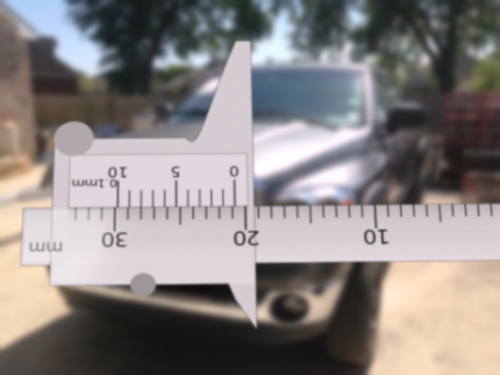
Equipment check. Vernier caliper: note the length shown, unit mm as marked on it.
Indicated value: 20.8 mm
